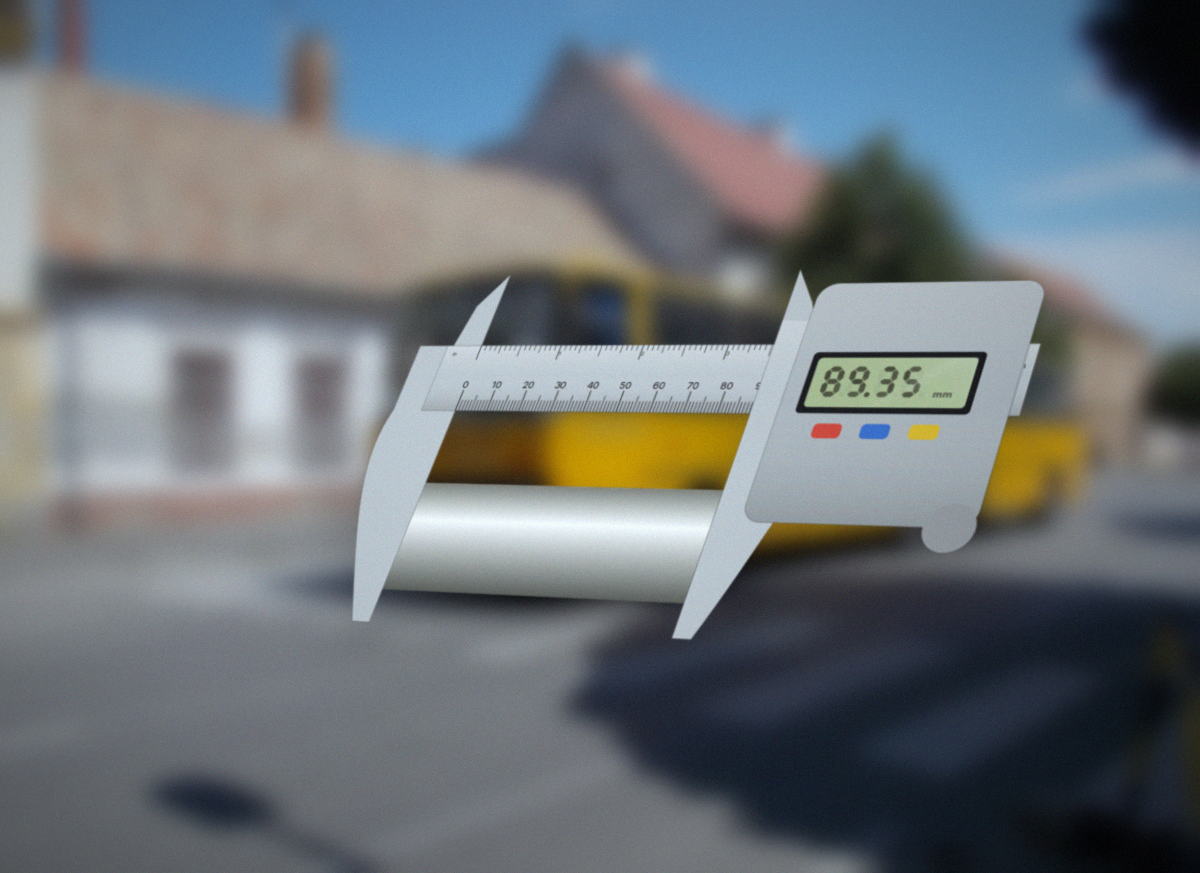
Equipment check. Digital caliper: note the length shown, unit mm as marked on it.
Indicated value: 89.35 mm
